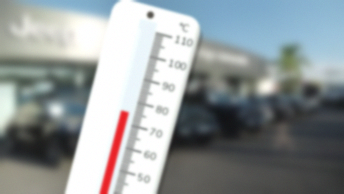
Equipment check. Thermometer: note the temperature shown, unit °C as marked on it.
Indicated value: 75 °C
